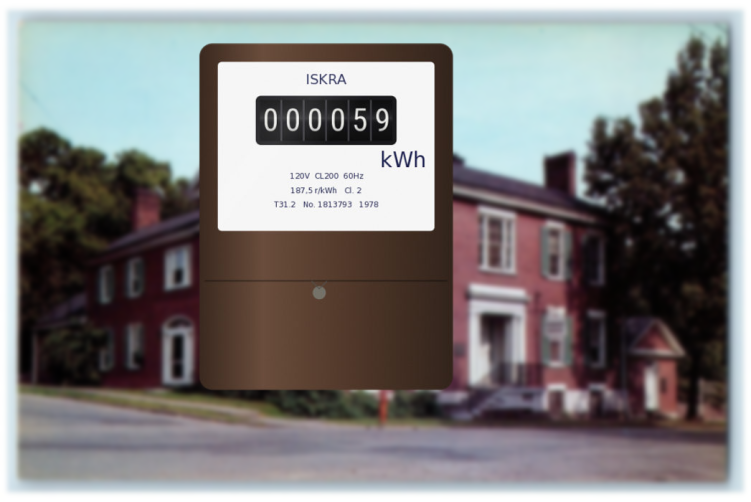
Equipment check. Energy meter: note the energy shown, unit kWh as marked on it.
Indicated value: 59 kWh
